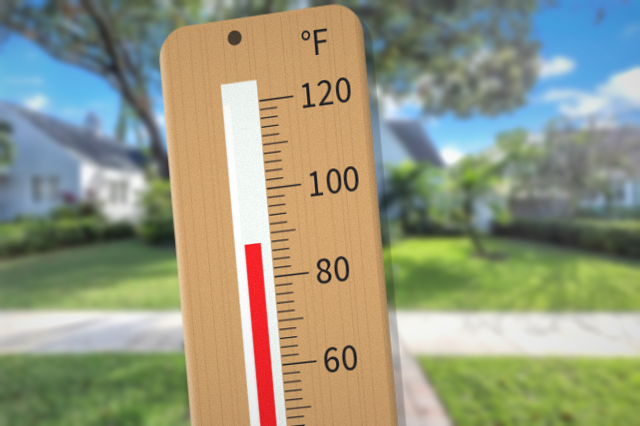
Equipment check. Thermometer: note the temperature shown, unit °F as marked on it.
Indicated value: 88 °F
